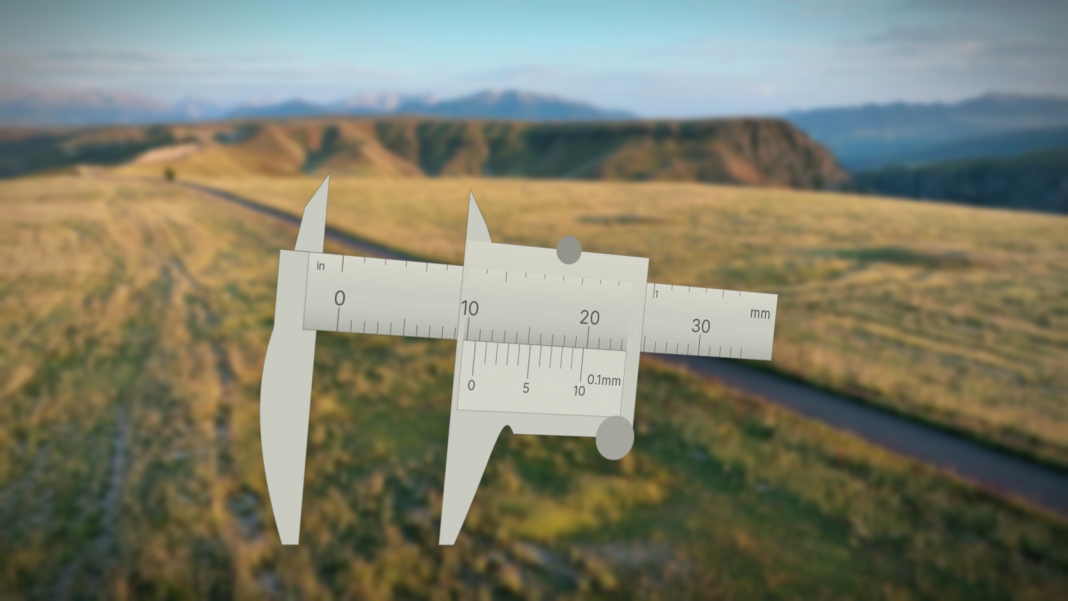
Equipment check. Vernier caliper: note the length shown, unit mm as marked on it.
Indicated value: 10.7 mm
